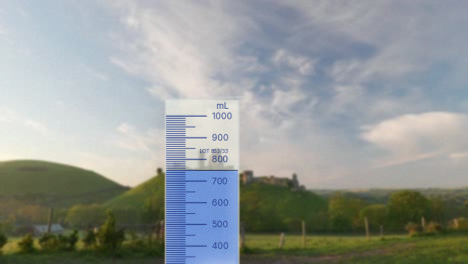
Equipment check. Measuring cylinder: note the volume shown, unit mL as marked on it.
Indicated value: 750 mL
